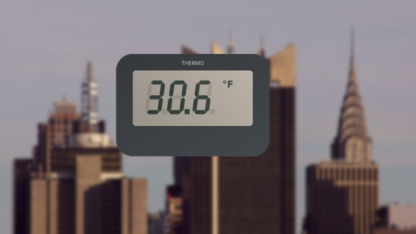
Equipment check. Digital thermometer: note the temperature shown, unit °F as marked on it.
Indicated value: 30.6 °F
